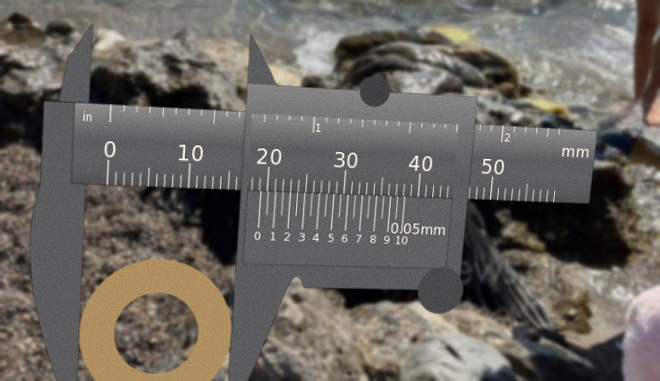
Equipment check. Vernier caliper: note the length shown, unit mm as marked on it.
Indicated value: 19.2 mm
